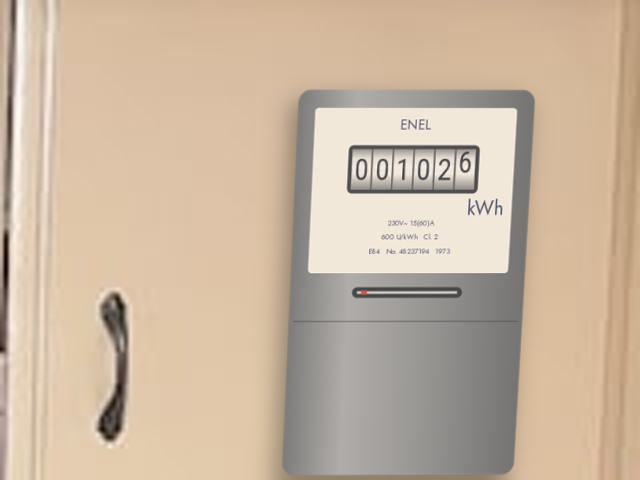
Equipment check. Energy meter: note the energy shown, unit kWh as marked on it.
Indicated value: 1026 kWh
